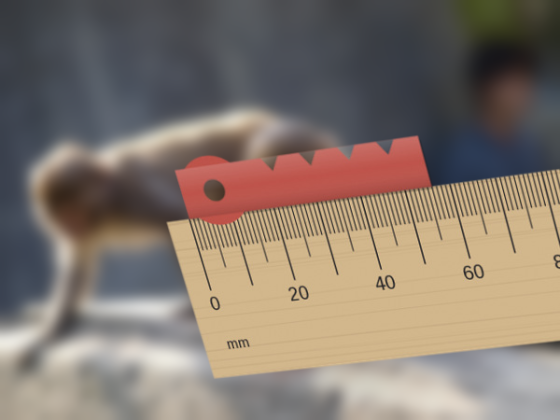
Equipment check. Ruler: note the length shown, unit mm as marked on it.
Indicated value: 56 mm
